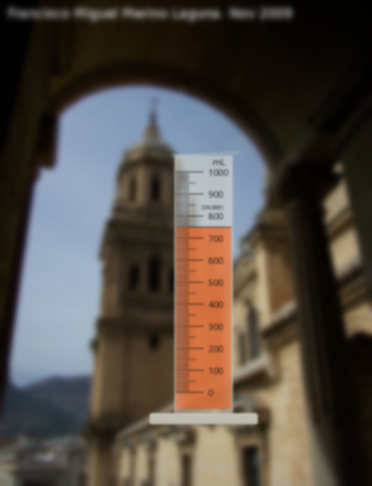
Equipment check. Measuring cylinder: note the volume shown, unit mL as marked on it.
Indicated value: 750 mL
